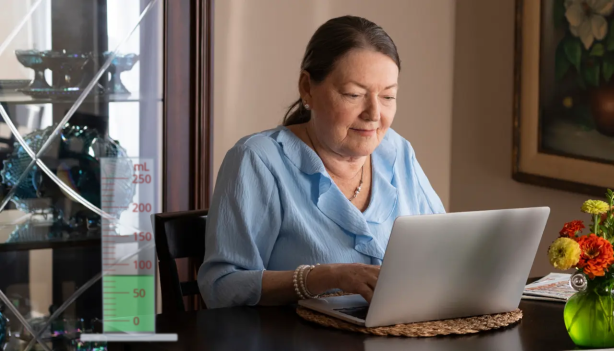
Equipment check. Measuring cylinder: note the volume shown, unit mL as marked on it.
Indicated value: 80 mL
